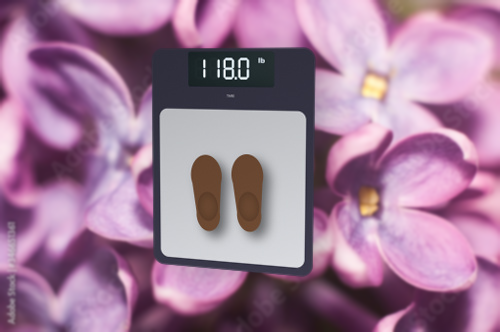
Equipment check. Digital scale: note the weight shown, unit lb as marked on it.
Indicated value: 118.0 lb
